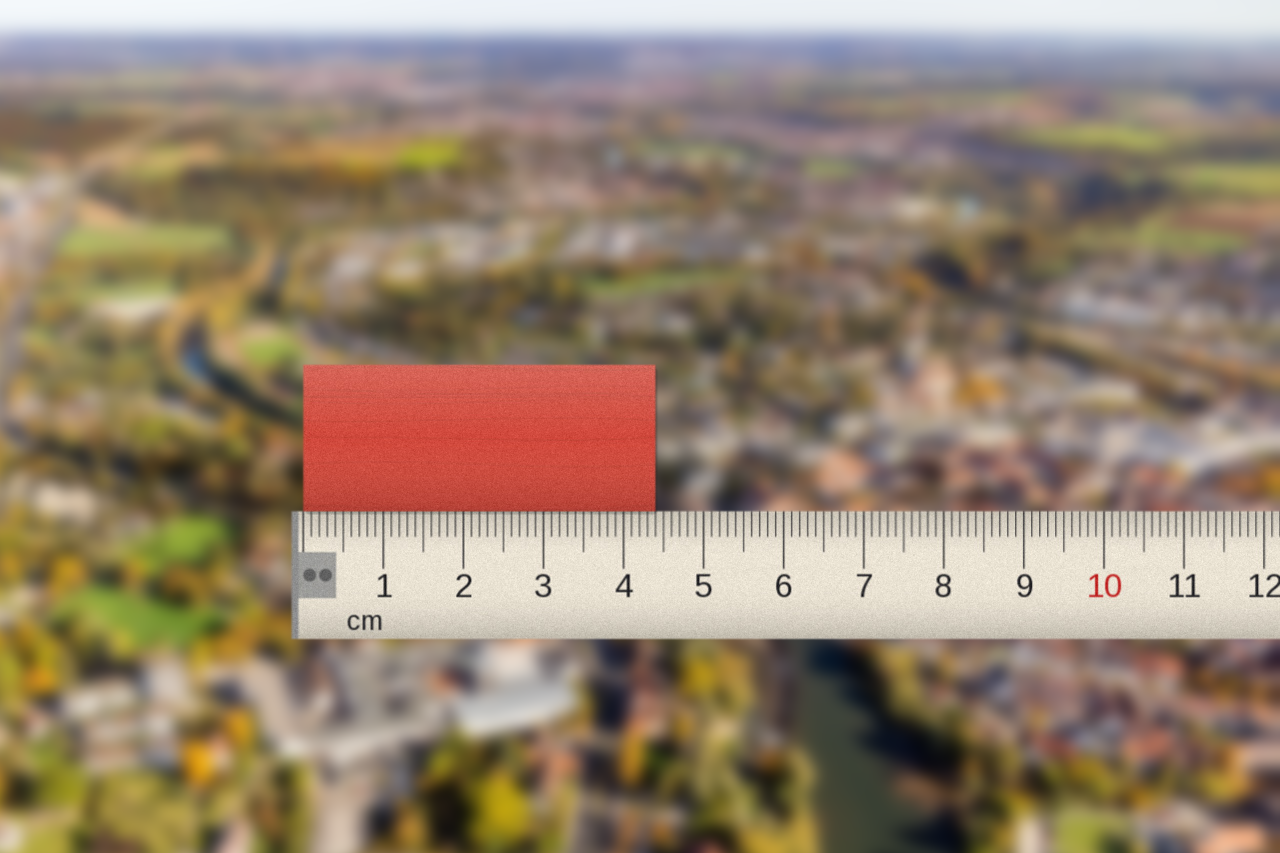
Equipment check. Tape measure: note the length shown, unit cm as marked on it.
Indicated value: 4.4 cm
